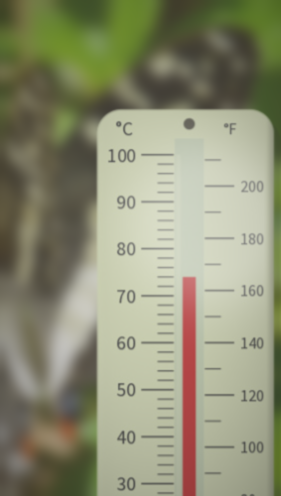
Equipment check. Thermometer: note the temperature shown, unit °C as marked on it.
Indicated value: 74 °C
